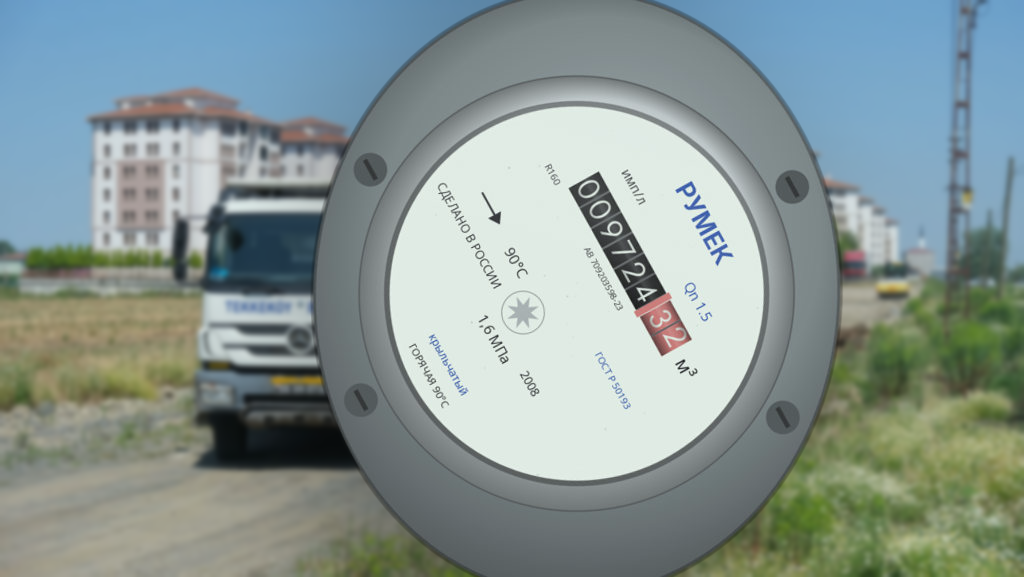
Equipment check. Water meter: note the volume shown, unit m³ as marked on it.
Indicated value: 9724.32 m³
